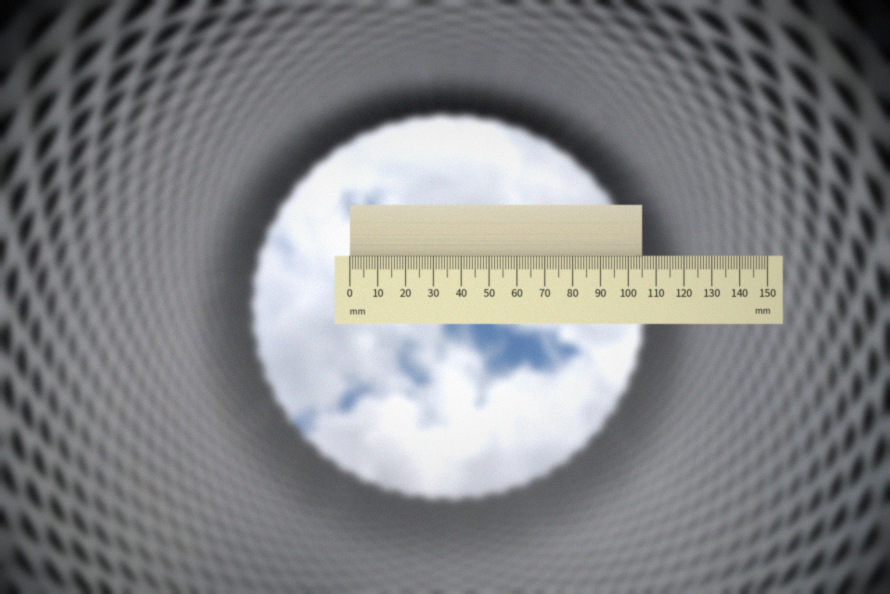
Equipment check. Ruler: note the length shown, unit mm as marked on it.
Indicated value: 105 mm
